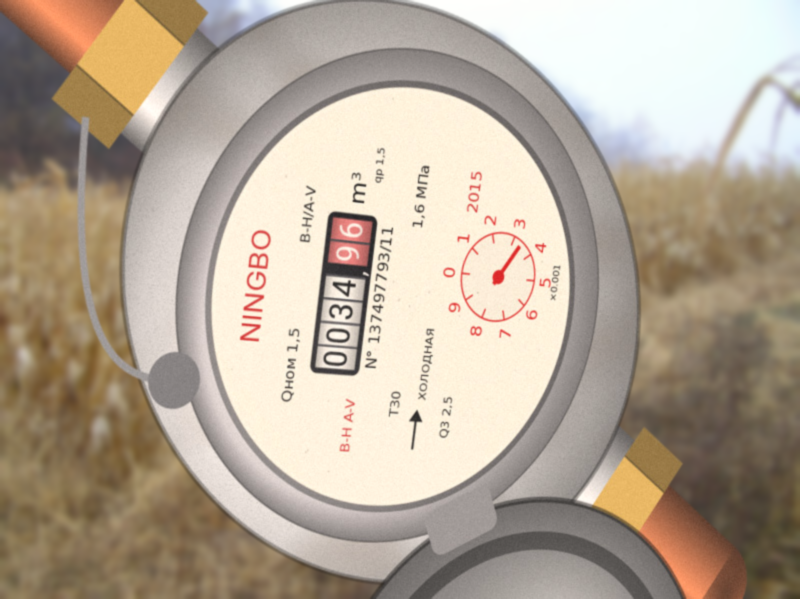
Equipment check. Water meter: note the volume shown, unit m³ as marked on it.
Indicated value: 34.963 m³
